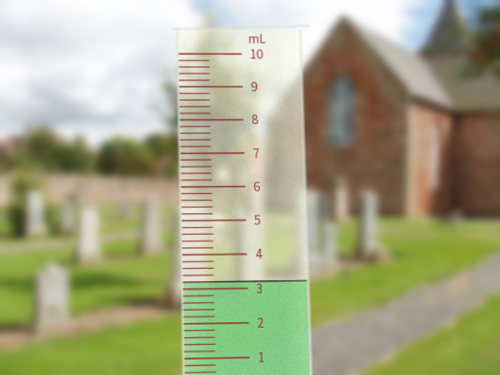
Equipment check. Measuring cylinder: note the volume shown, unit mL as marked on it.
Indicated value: 3.2 mL
